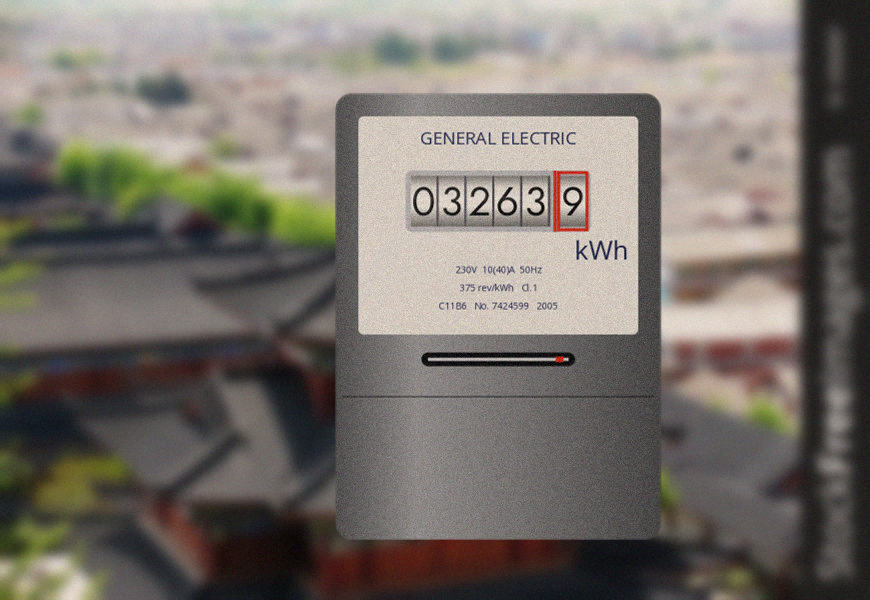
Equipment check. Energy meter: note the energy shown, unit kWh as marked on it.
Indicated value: 3263.9 kWh
